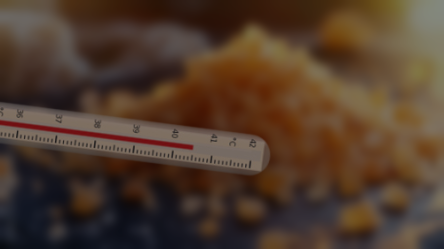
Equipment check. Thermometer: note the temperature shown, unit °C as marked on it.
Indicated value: 40.5 °C
